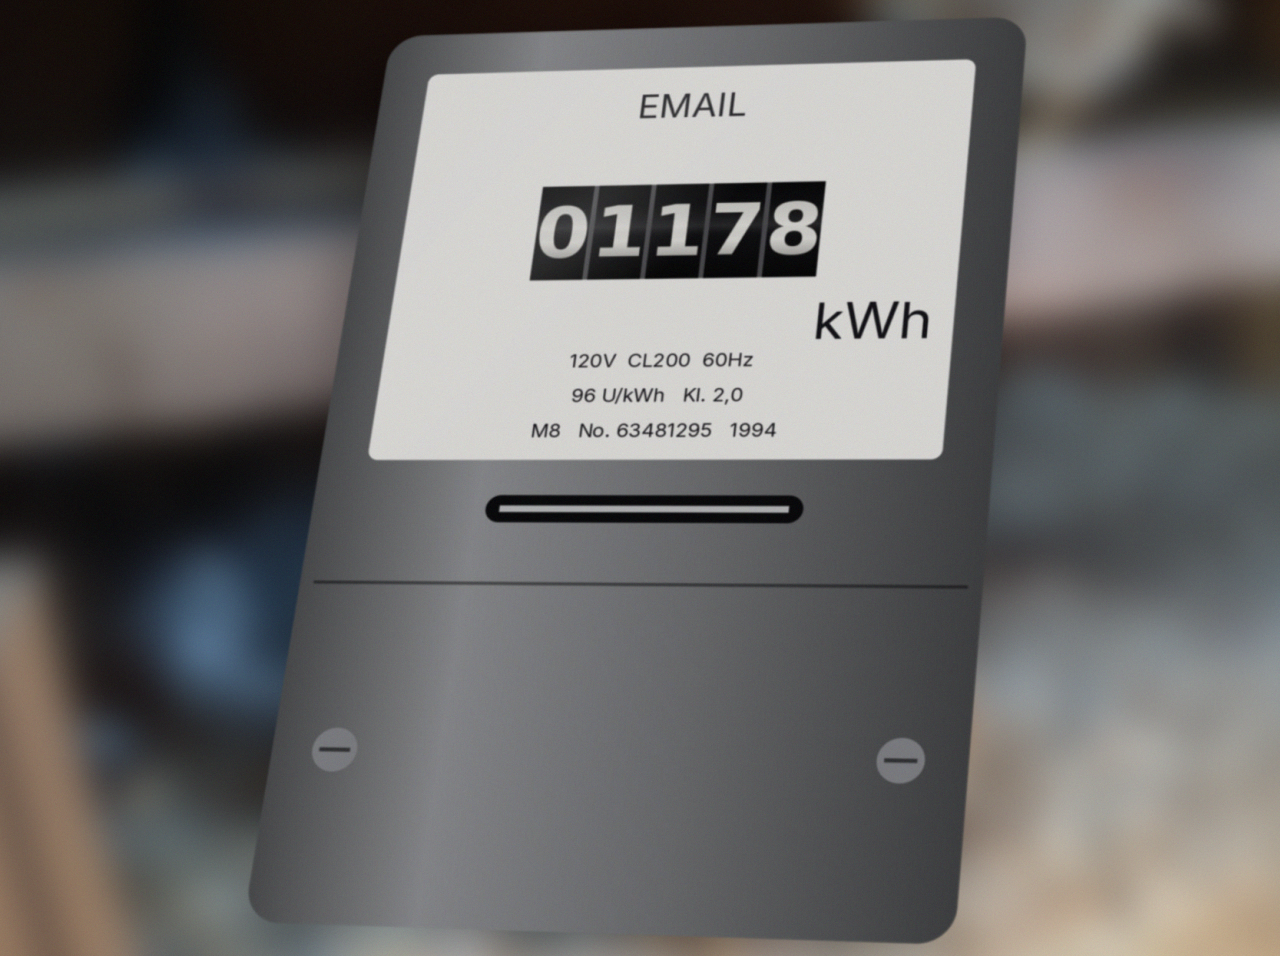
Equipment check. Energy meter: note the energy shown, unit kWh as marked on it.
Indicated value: 1178 kWh
